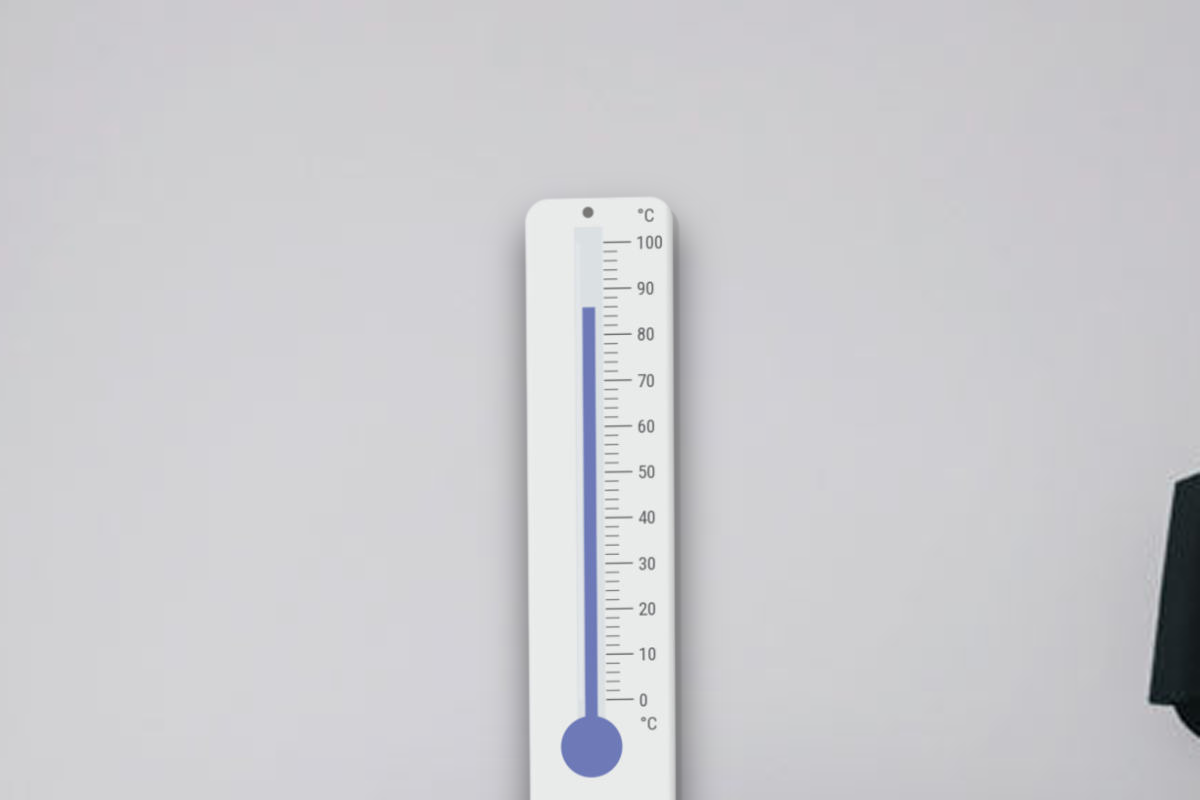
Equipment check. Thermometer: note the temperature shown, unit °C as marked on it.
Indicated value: 86 °C
